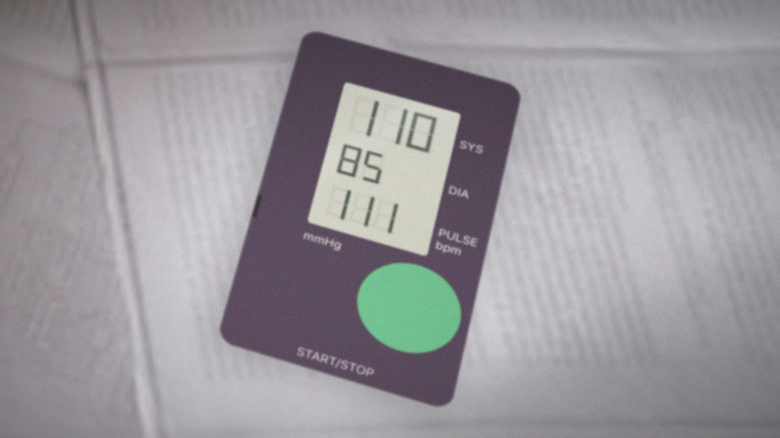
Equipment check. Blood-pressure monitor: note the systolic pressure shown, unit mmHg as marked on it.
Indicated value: 110 mmHg
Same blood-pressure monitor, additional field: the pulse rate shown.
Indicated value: 111 bpm
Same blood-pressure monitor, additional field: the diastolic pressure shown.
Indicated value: 85 mmHg
